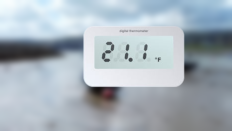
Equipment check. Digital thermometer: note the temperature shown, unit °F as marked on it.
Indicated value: 21.1 °F
